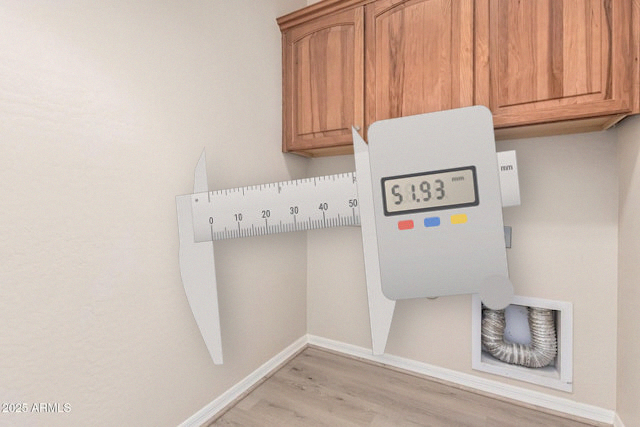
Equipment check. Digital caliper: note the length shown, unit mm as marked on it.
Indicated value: 51.93 mm
